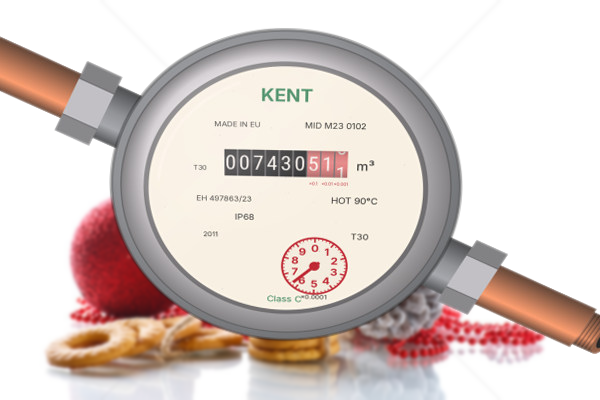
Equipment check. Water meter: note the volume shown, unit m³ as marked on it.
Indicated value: 7430.5106 m³
